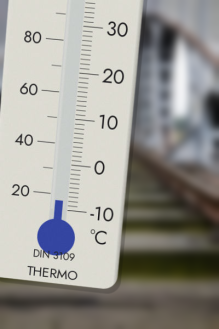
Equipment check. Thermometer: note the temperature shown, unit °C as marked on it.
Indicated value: -8 °C
